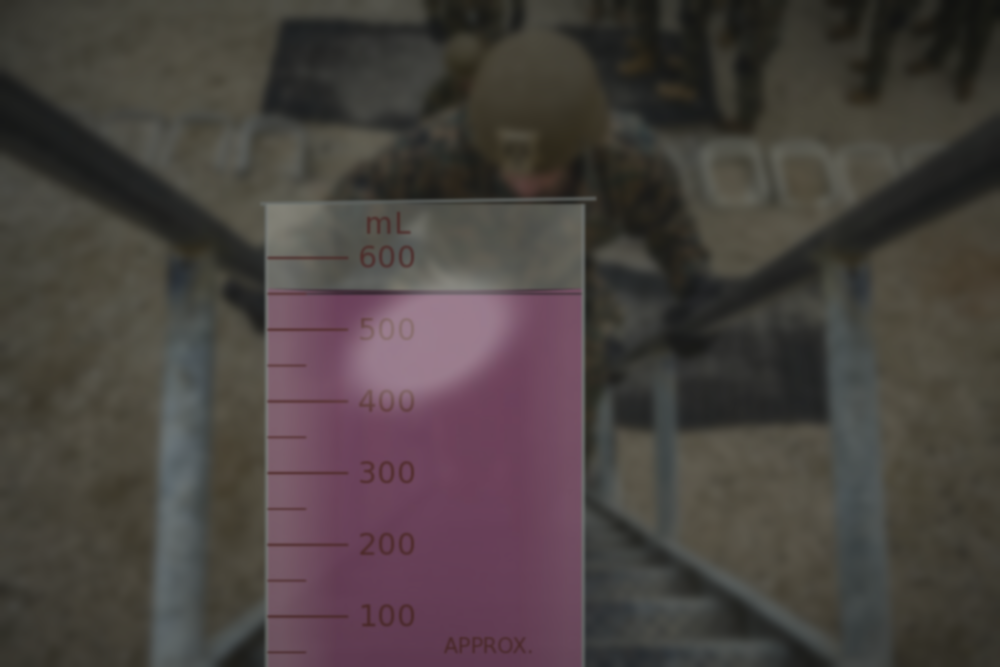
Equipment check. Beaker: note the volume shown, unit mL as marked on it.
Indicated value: 550 mL
